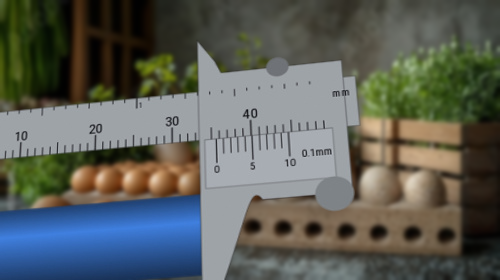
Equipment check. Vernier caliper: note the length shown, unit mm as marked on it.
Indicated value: 35.6 mm
